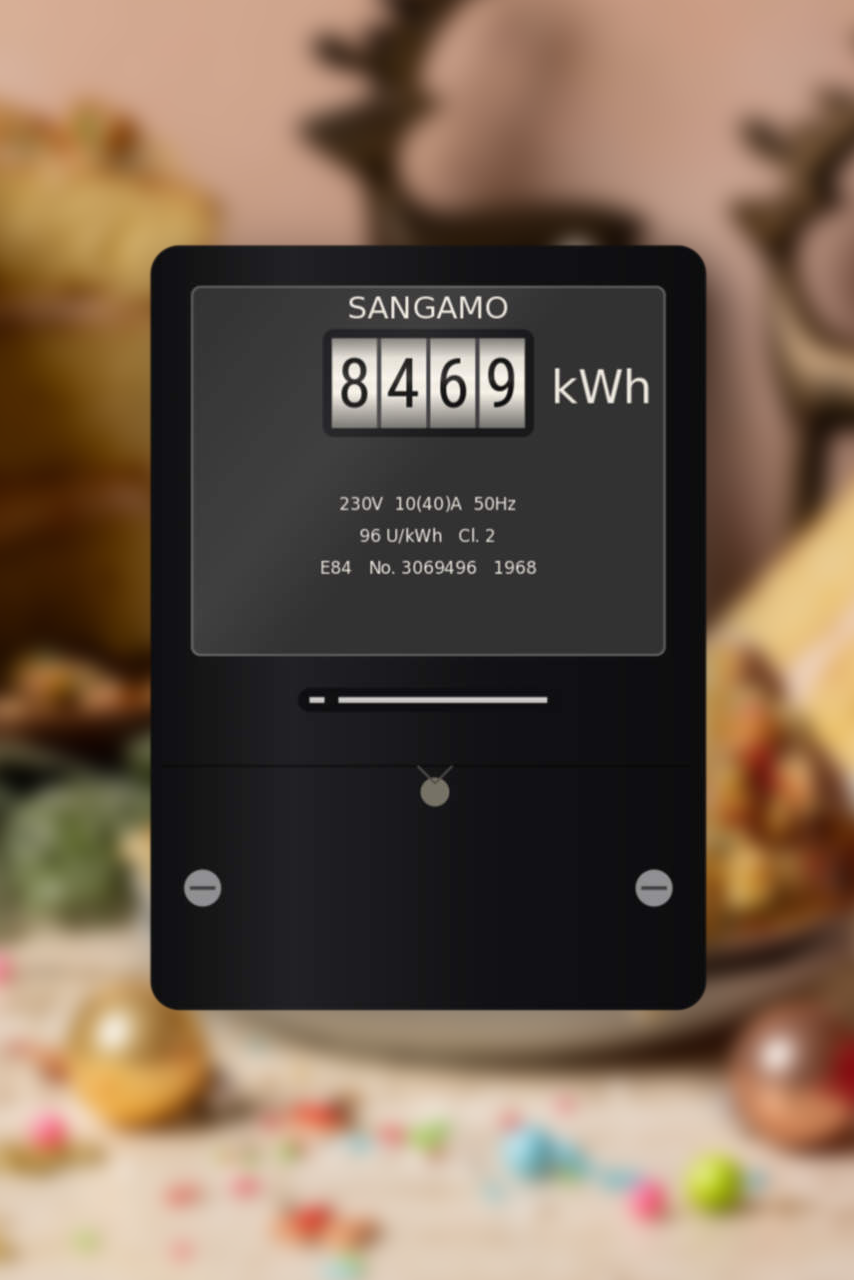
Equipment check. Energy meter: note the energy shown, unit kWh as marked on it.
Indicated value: 8469 kWh
